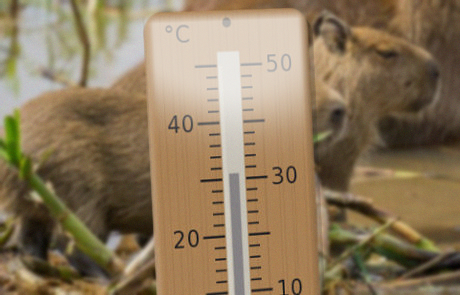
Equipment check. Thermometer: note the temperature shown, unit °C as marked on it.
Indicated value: 31 °C
